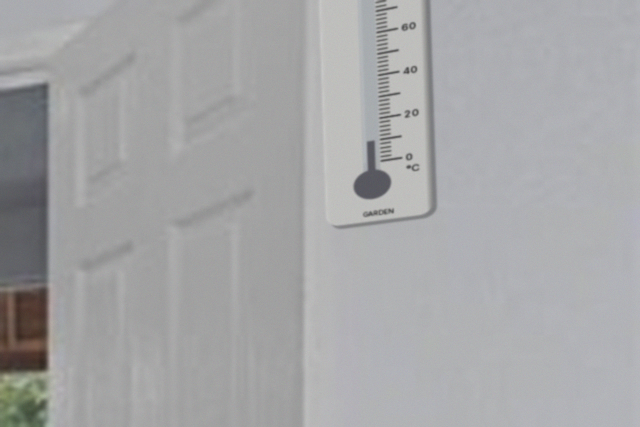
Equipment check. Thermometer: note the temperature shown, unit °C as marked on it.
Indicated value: 10 °C
